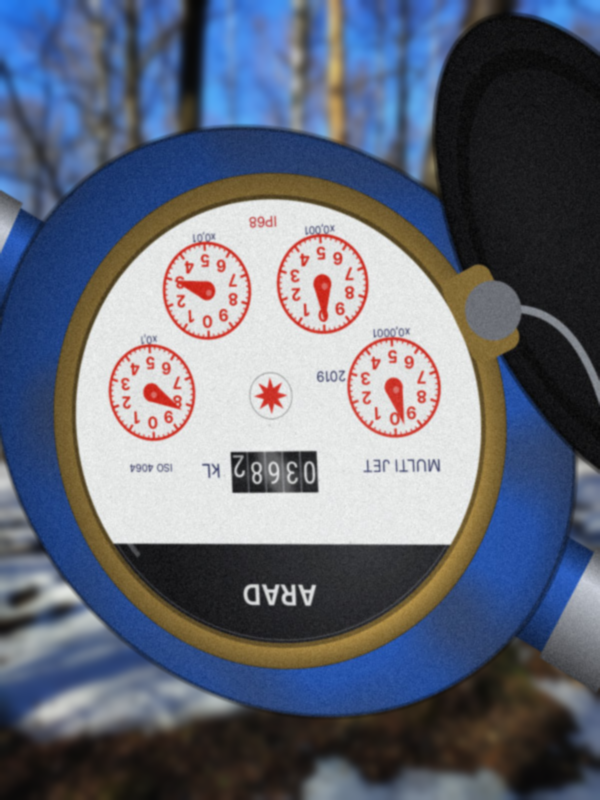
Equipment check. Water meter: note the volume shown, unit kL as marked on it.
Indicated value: 3681.8299 kL
